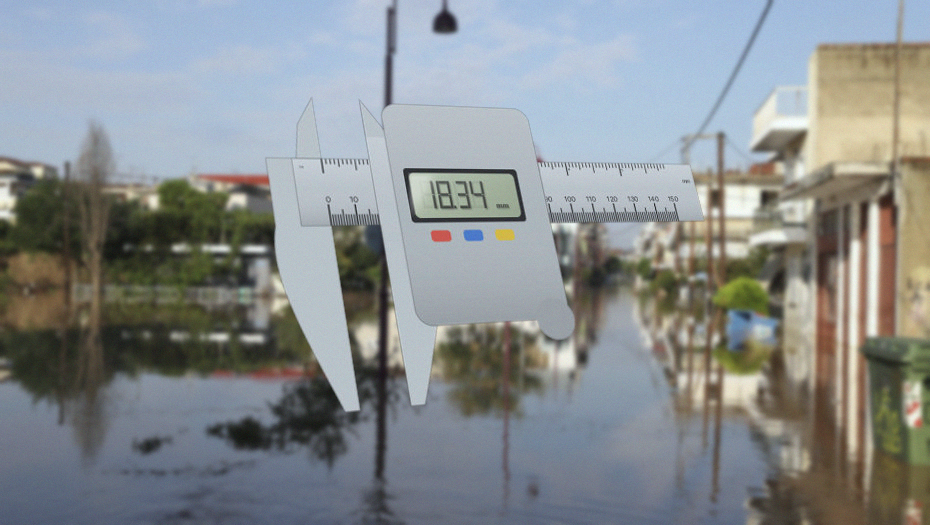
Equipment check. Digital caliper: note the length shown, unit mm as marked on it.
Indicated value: 18.34 mm
